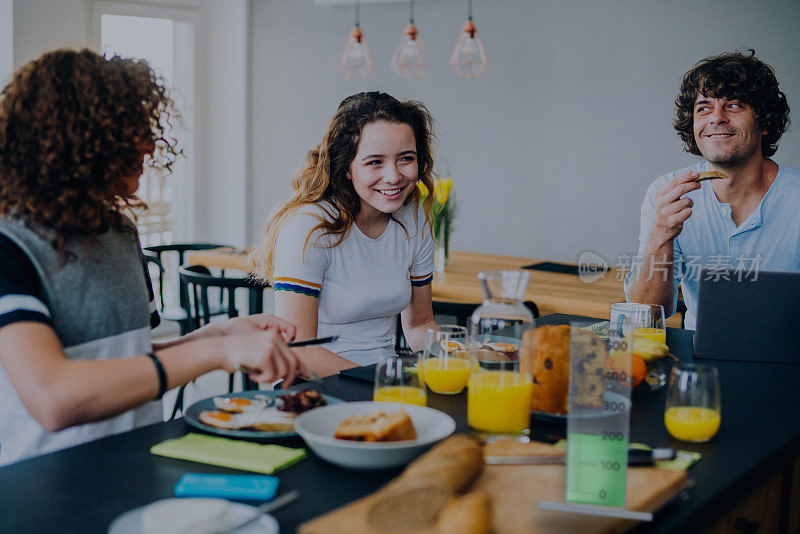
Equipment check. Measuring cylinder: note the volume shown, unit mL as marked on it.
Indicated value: 200 mL
